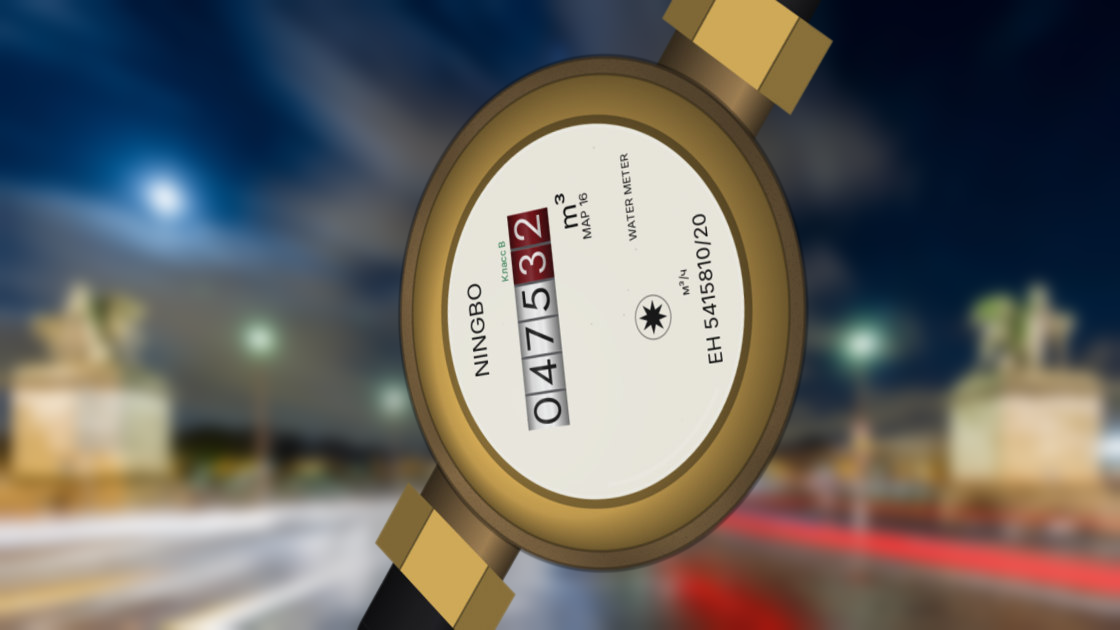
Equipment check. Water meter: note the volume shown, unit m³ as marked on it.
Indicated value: 475.32 m³
